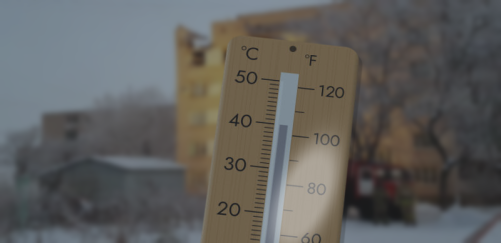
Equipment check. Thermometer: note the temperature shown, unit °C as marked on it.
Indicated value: 40 °C
